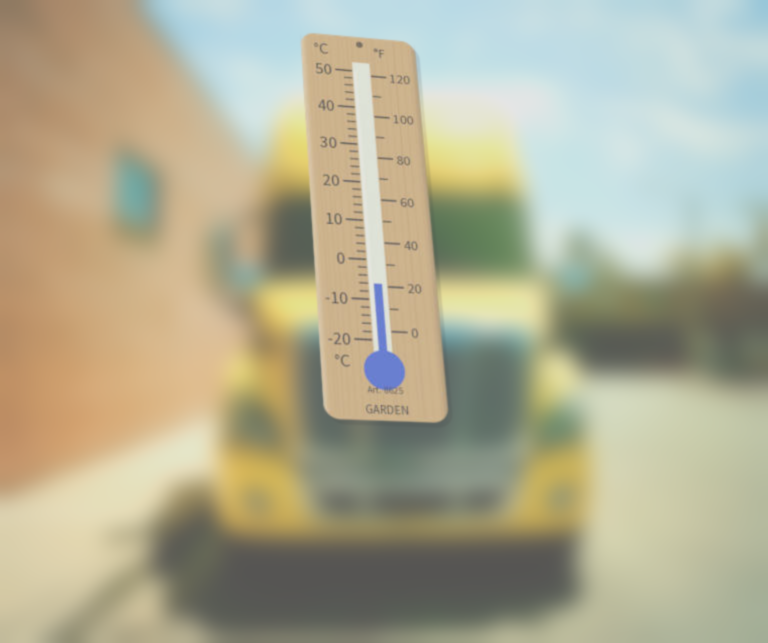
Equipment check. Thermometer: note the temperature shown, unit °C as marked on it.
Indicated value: -6 °C
